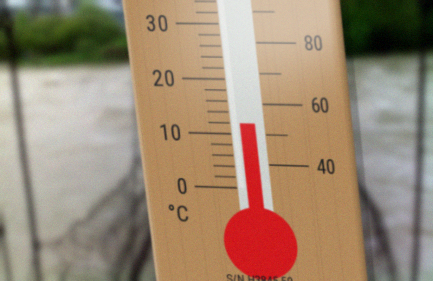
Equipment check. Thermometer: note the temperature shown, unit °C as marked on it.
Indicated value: 12 °C
